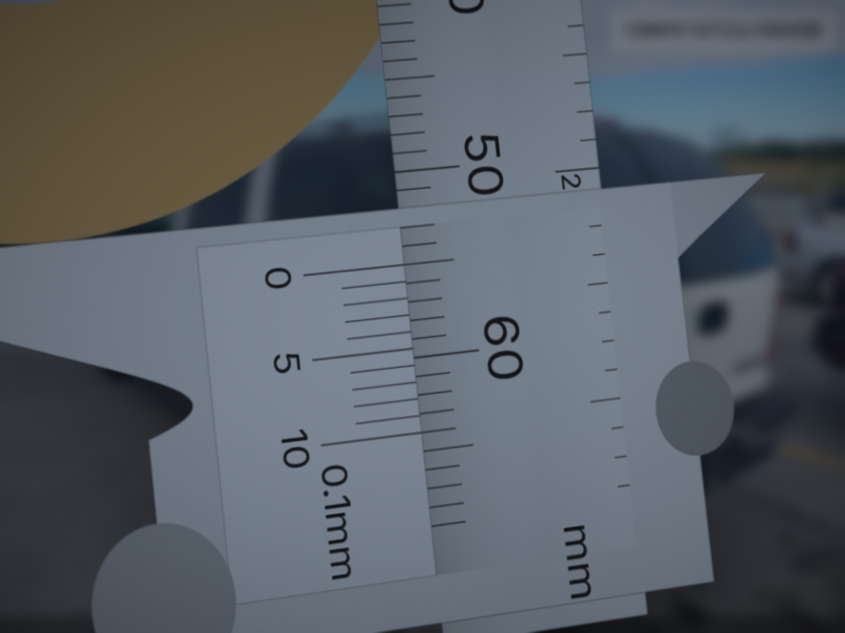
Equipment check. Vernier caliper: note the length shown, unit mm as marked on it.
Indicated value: 55.0 mm
